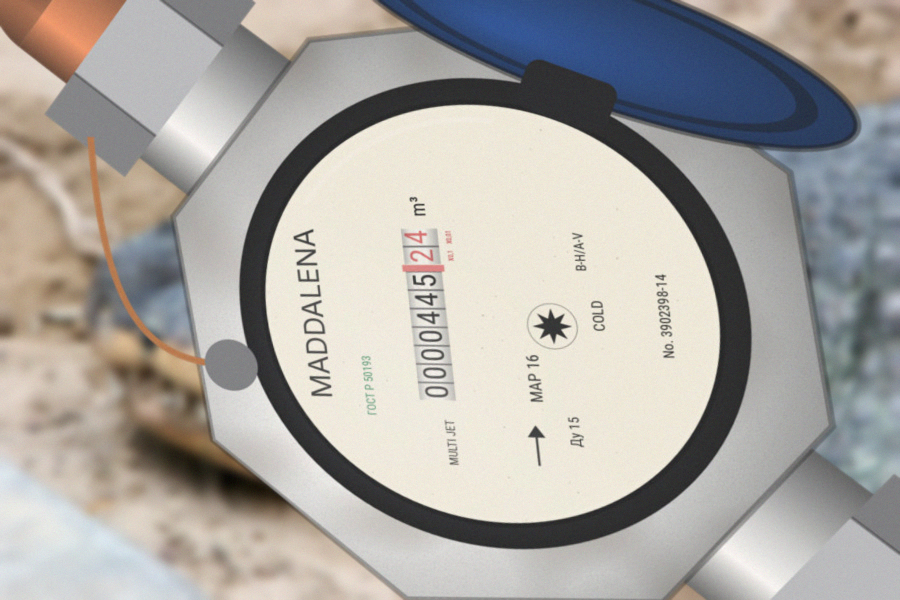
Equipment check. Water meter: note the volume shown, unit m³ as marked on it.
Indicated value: 445.24 m³
